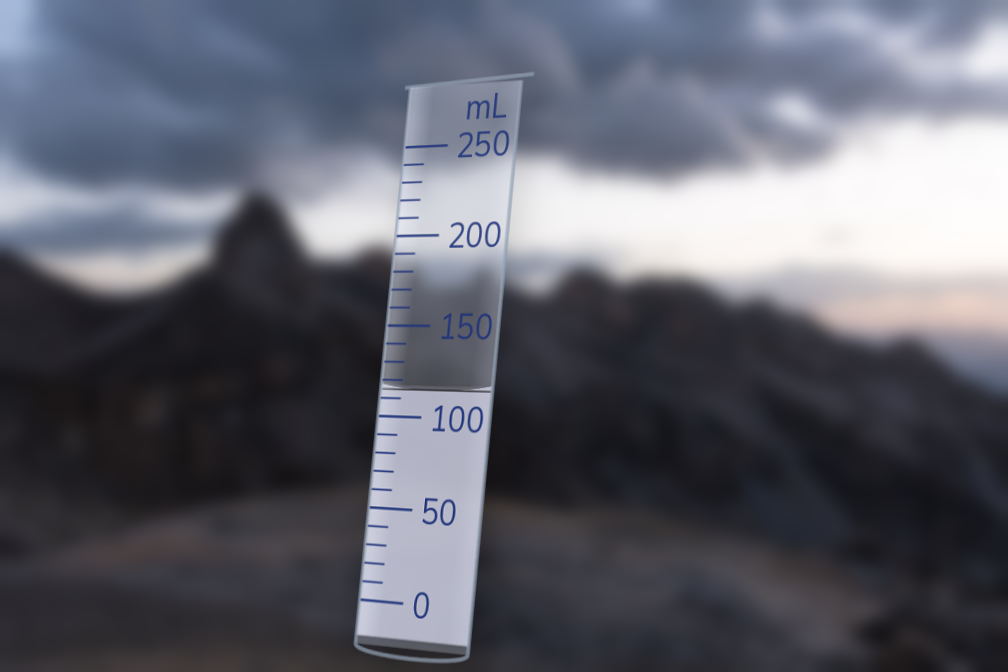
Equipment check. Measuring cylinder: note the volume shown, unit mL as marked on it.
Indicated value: 115 mL
